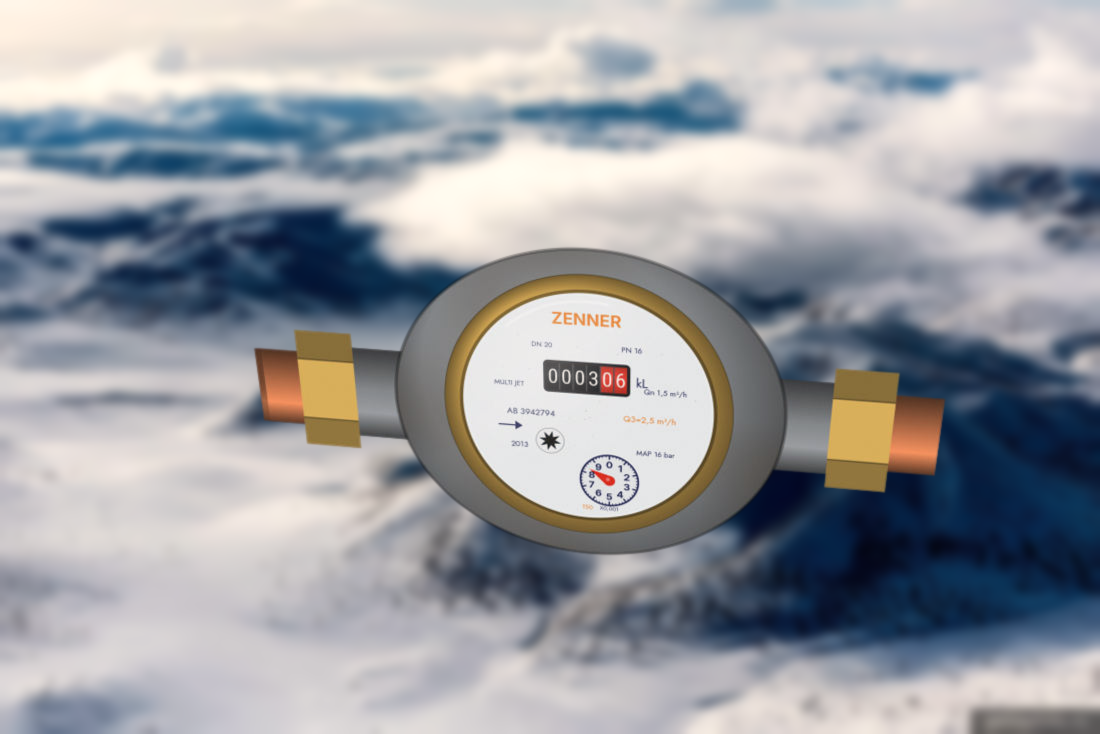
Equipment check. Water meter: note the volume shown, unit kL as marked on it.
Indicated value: 3.068 kL
